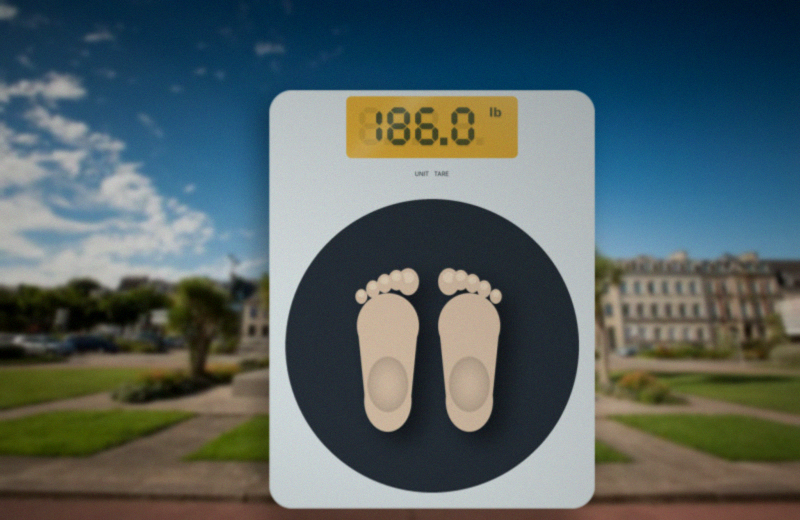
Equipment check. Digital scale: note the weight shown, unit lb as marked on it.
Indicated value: 186.0 lb
